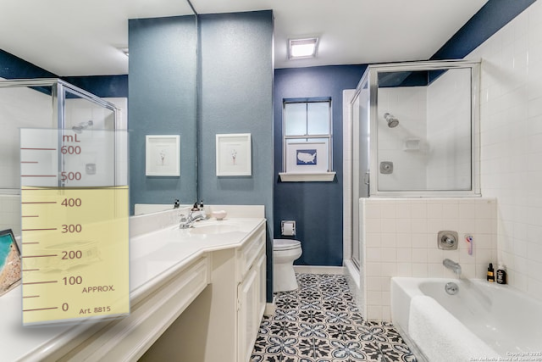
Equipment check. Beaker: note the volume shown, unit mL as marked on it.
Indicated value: 450 mL
